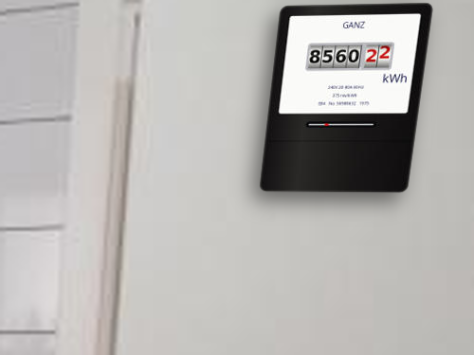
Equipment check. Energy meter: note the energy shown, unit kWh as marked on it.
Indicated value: 8560.22 kWh
